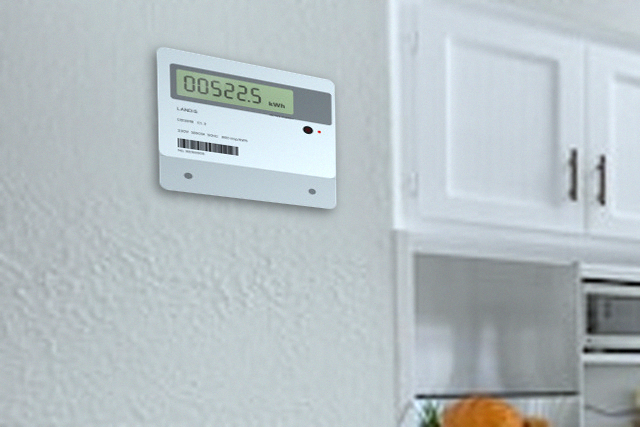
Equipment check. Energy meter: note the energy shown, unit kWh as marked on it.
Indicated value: 522.5 kWh
